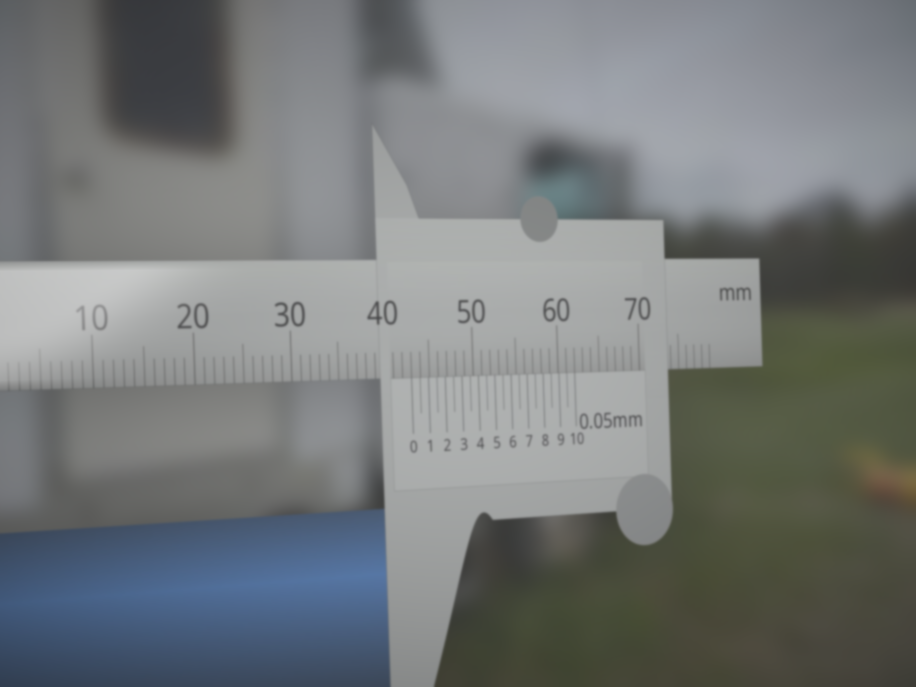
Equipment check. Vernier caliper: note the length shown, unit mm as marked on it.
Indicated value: 43.0 mm
